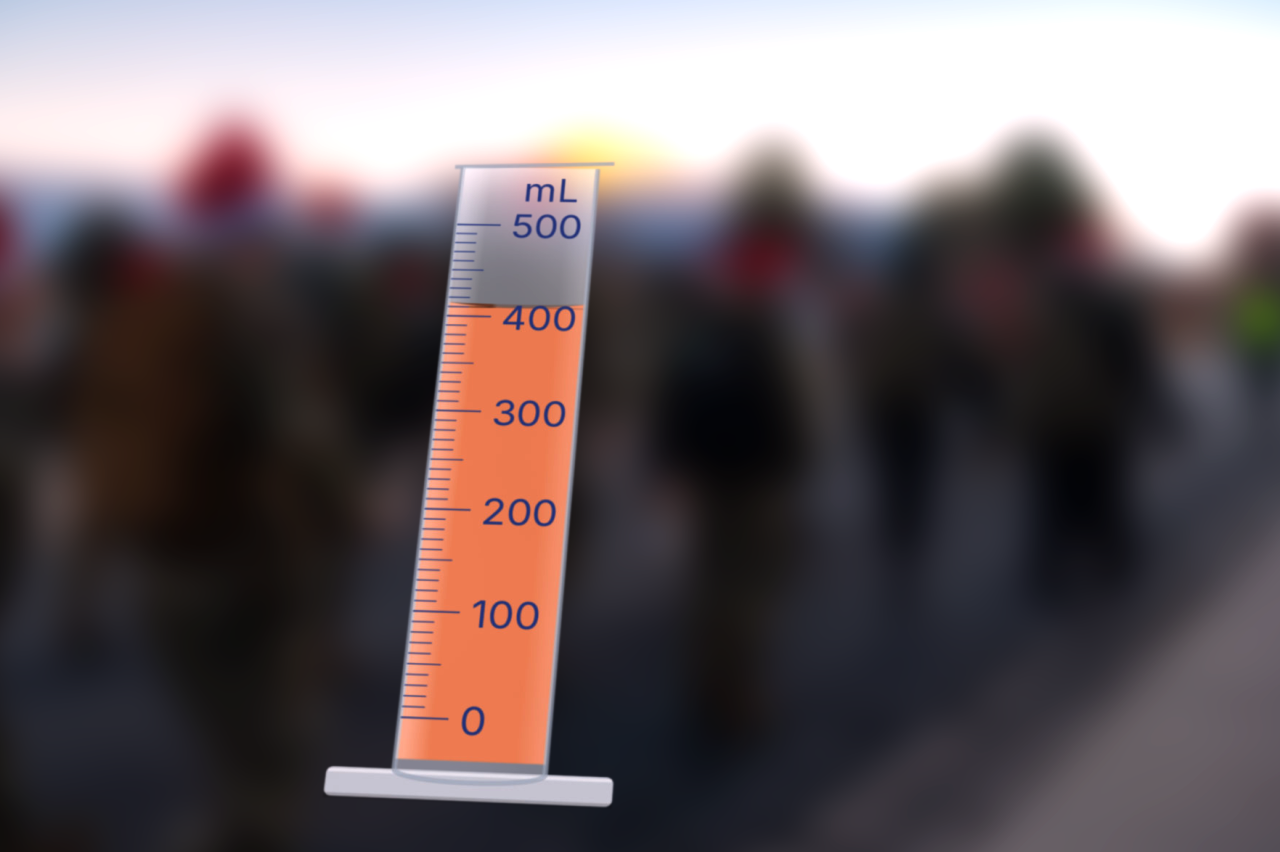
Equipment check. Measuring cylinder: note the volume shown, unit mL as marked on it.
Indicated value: 410 mL
